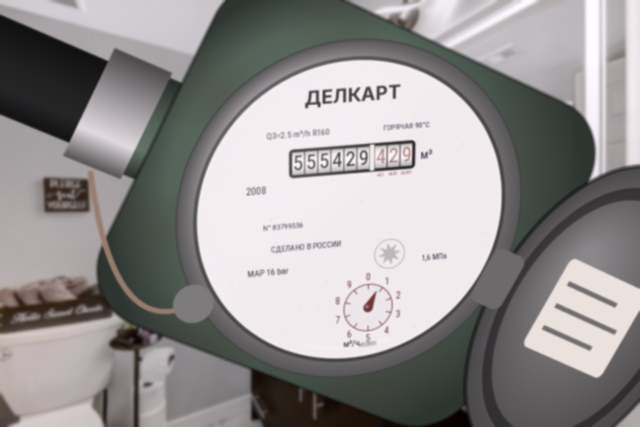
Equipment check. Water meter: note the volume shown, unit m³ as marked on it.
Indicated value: 555429.4290 m³
